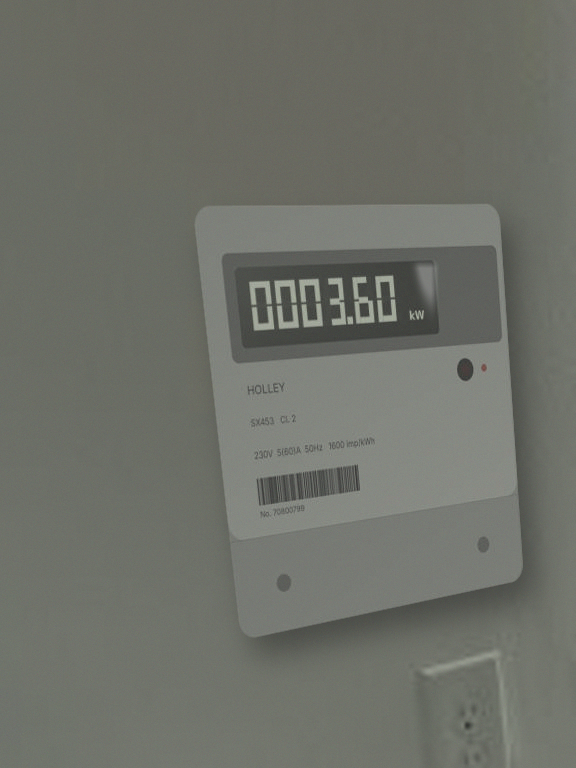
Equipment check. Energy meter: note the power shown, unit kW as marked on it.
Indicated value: 3.60 kW
